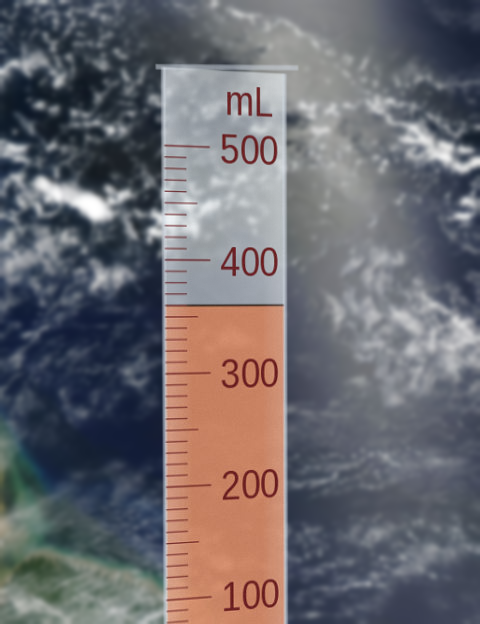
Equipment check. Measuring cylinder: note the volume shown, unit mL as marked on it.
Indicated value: 360 mL
